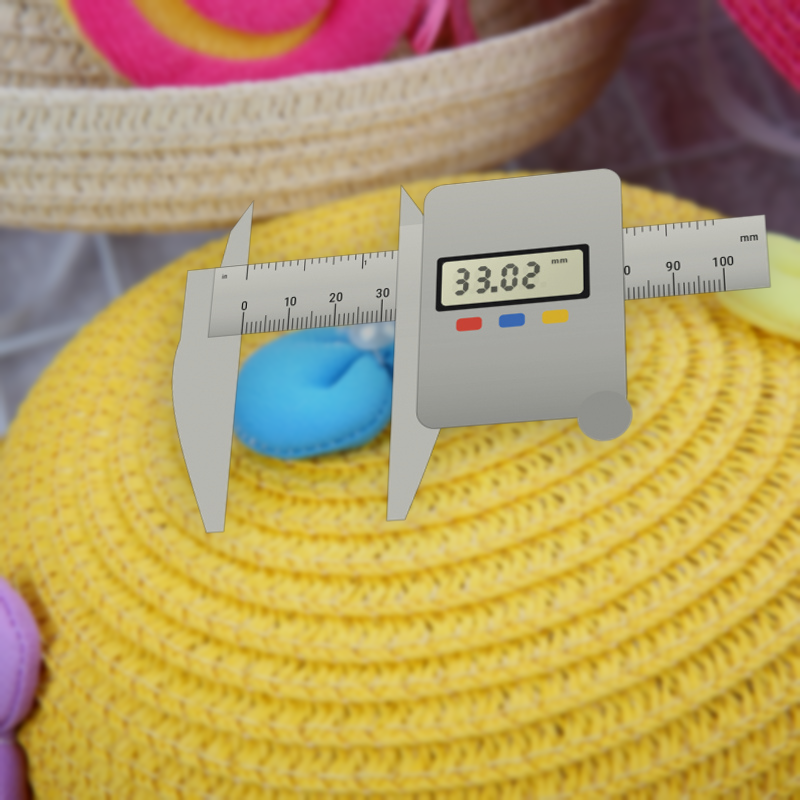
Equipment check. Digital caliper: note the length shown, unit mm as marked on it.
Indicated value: 33.02 mm
